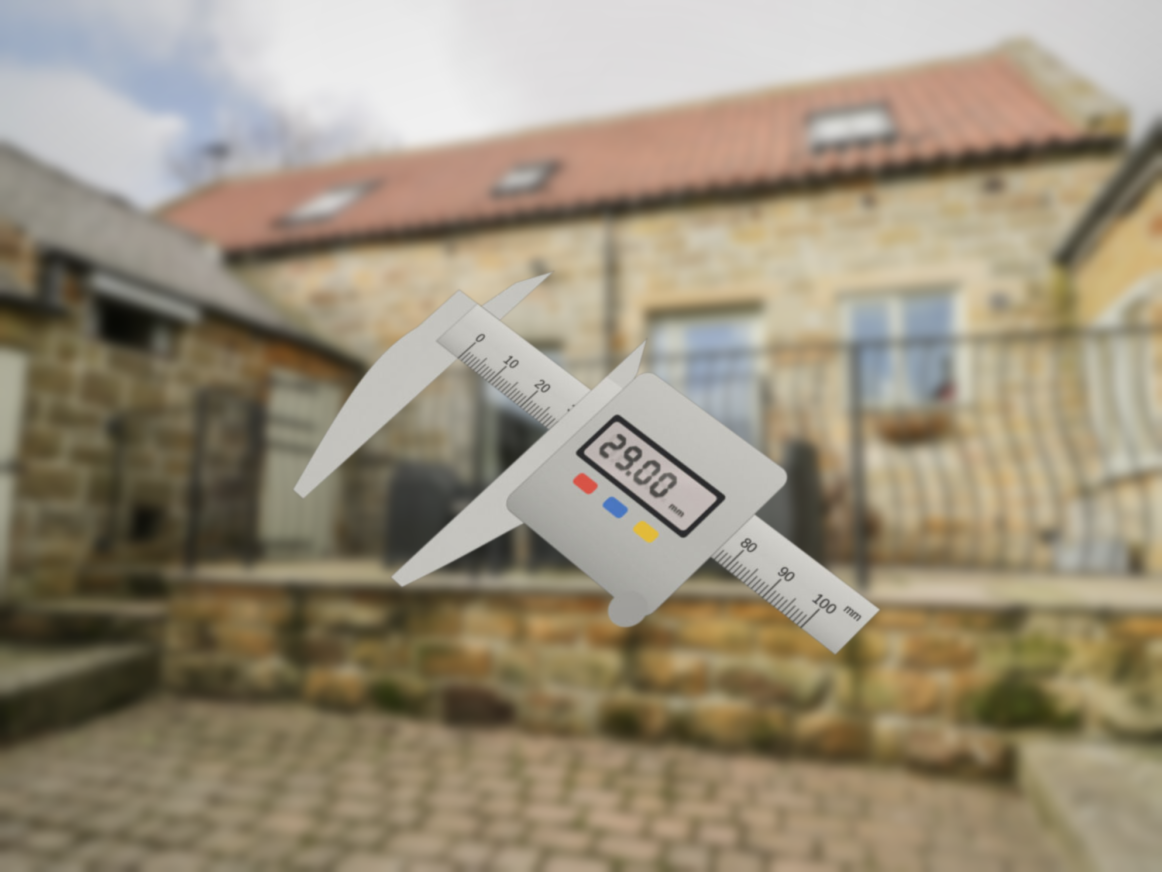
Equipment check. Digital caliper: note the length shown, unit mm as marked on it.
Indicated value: 29.00 mm
